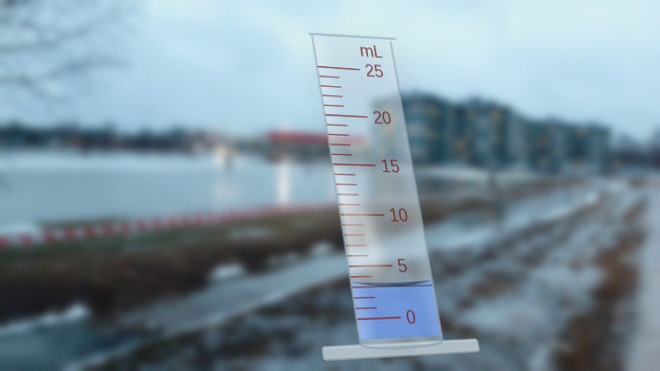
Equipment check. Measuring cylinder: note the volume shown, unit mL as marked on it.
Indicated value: 3 mL
